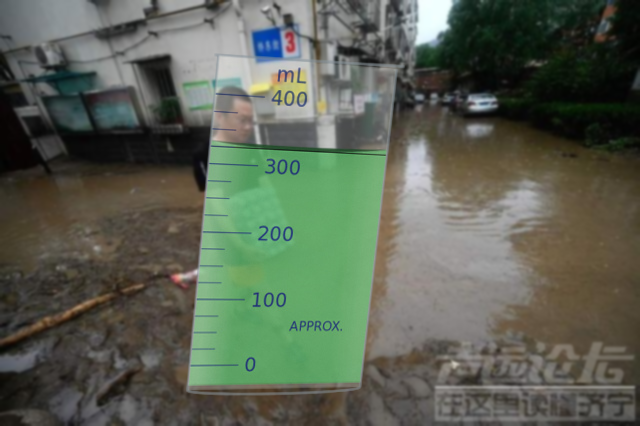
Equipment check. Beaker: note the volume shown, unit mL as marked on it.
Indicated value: 325 mL
